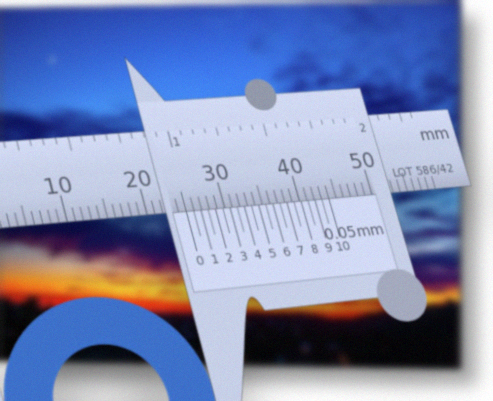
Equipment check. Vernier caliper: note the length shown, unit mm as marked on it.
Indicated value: 25.0 mm
